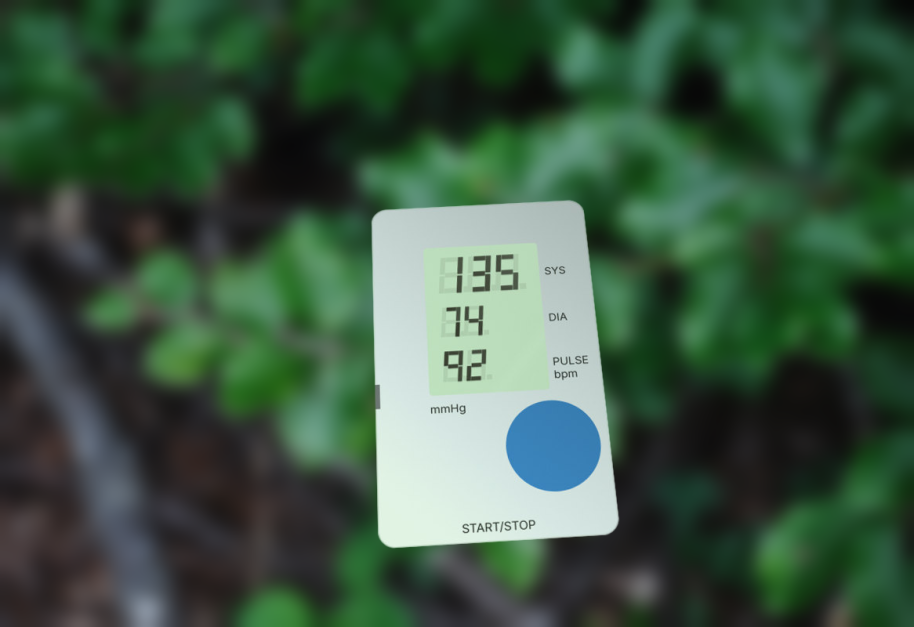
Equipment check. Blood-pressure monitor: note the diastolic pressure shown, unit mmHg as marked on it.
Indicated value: 74 mmHg
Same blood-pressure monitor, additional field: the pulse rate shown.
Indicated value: 92 bpm
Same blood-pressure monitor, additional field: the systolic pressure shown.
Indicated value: 135 mmHg
